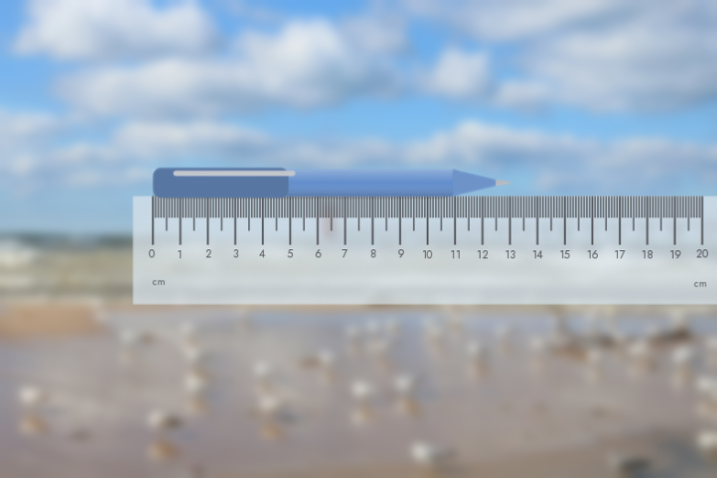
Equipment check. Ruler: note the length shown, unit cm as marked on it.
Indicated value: 13 cm
